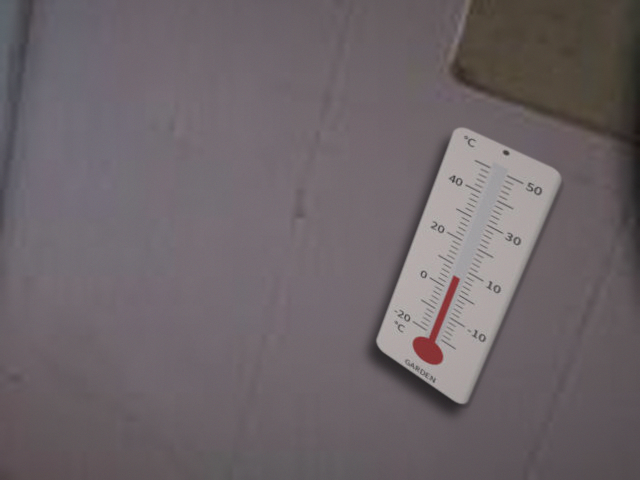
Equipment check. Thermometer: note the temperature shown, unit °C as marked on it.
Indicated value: 6 °C
